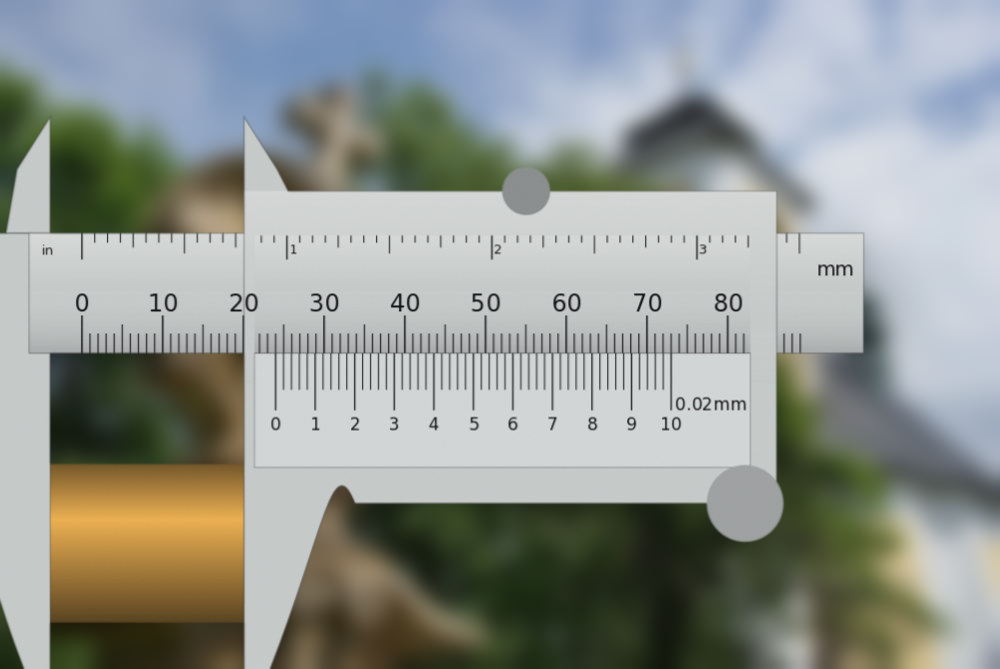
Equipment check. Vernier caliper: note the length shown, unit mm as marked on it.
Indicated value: 24.0 mm
